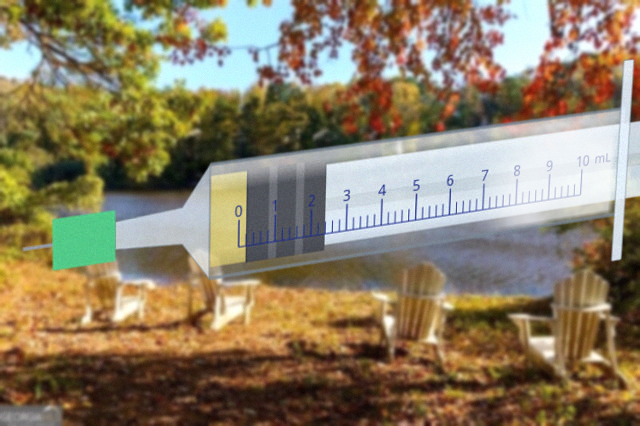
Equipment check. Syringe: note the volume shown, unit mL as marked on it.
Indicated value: 0.2 mL
